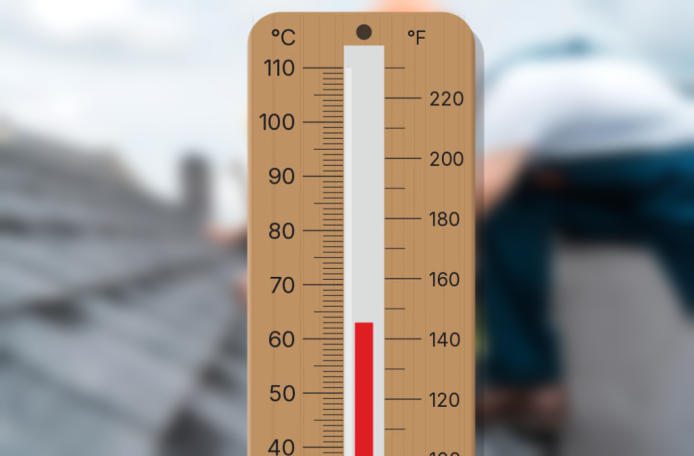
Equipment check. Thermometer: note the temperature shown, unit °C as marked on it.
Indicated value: 63 °C
